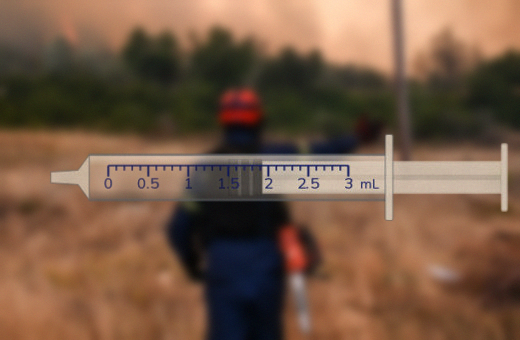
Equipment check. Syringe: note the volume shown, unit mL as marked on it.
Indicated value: 1.5 mL
